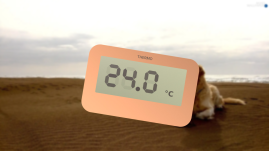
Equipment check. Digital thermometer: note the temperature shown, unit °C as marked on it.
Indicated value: 24.0 °C
